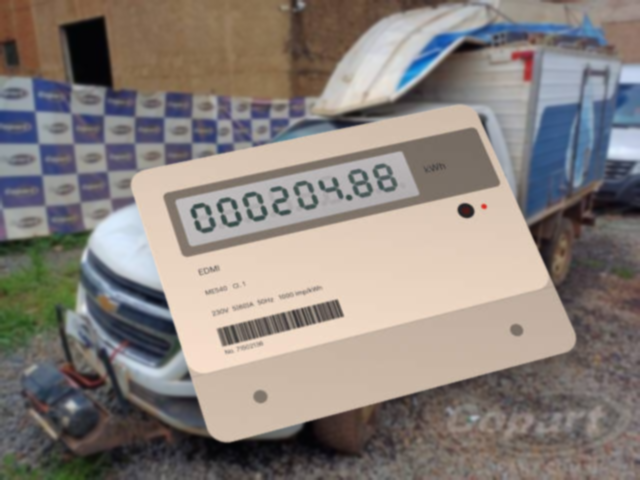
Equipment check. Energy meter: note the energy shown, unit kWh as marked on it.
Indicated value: 204.88 kWh
